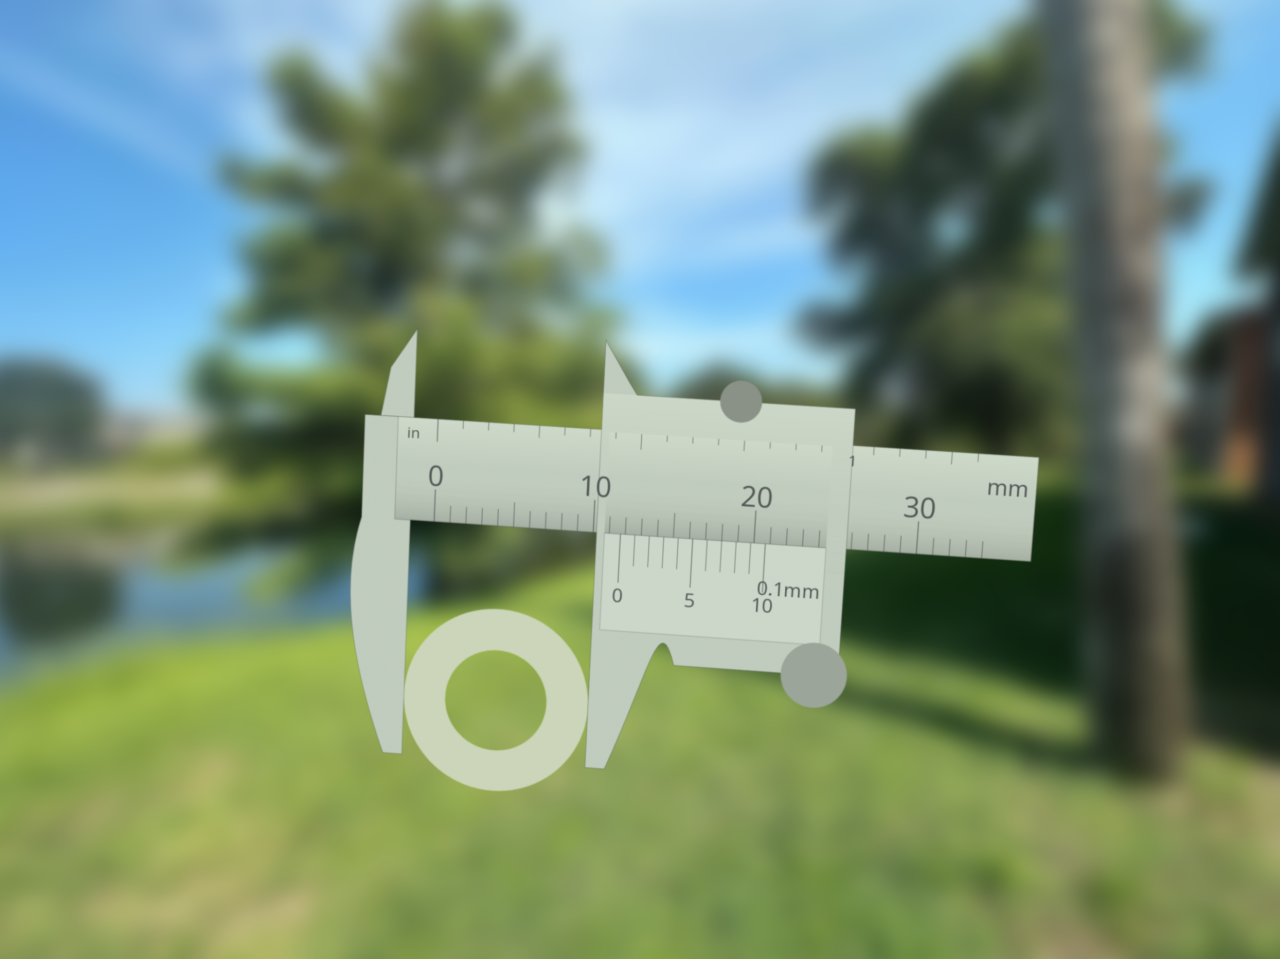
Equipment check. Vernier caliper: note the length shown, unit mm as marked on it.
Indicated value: 11.7 mm
